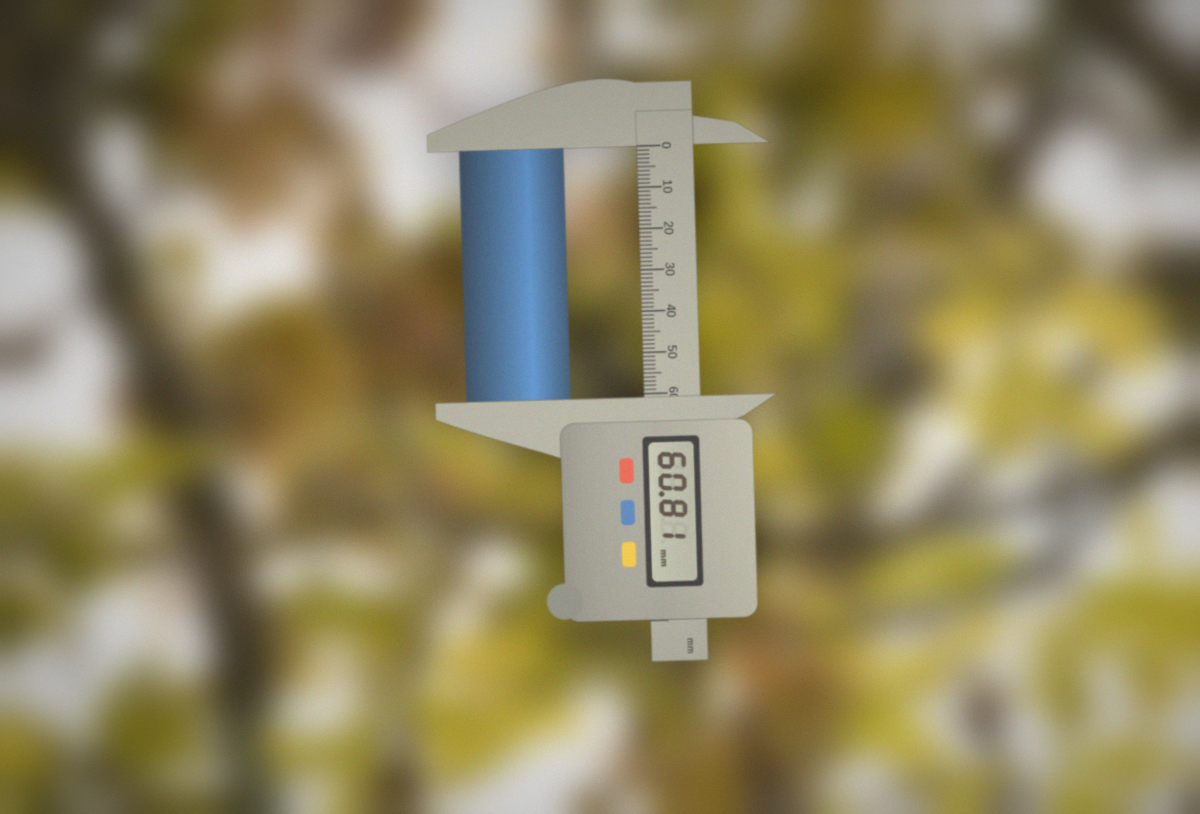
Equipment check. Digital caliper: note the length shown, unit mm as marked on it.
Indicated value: 60.81 mm
